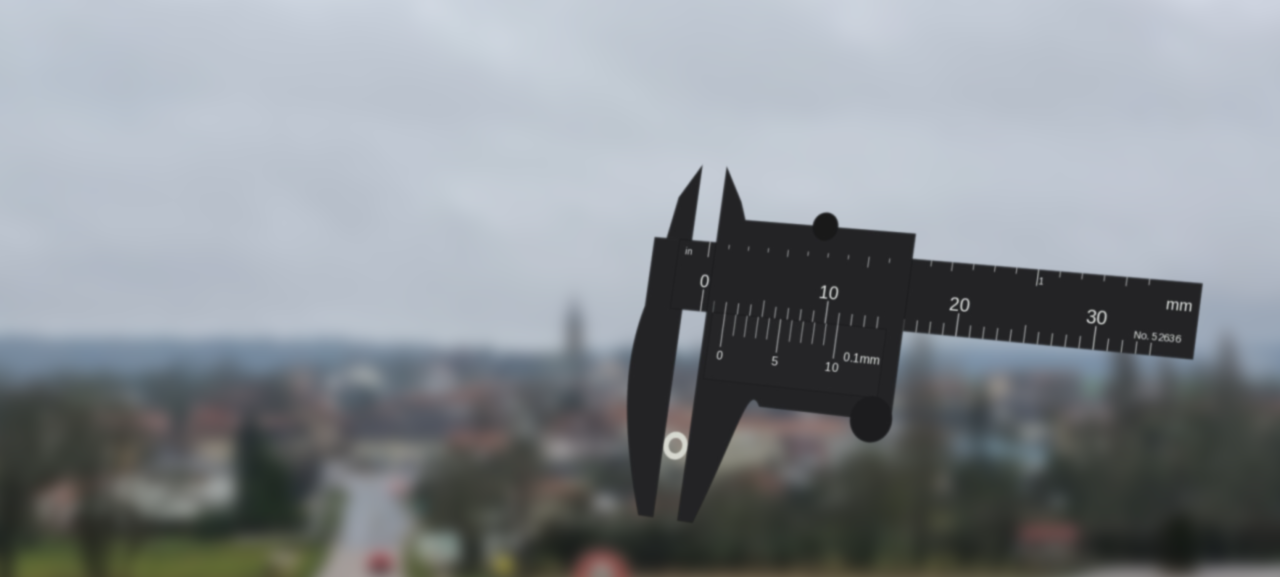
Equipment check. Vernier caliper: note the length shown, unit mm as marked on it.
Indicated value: 2.0 mm
